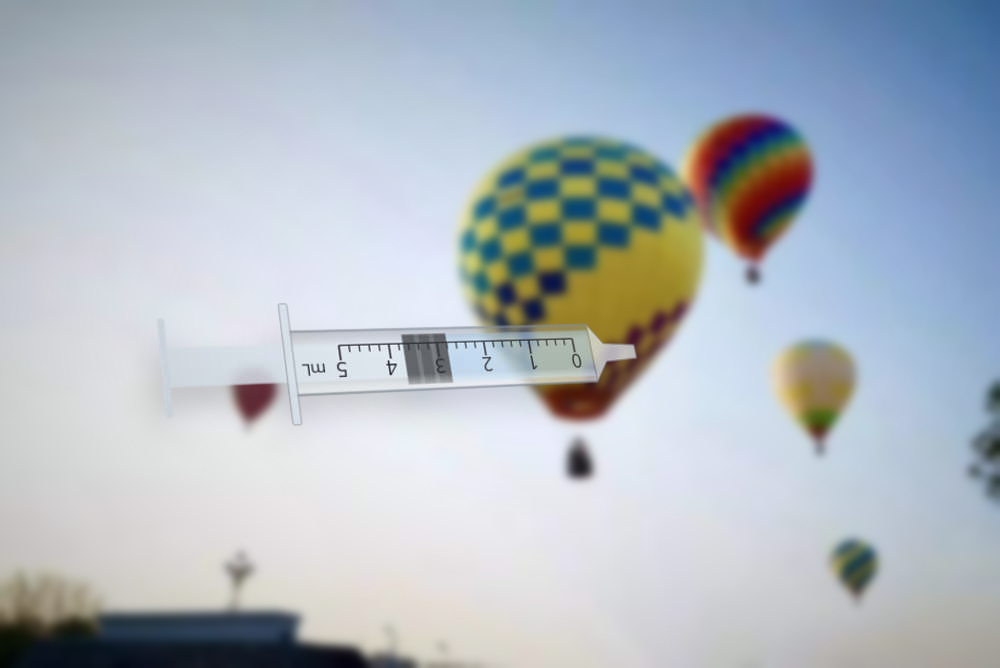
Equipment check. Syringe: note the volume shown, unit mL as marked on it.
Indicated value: 2.8 mL
